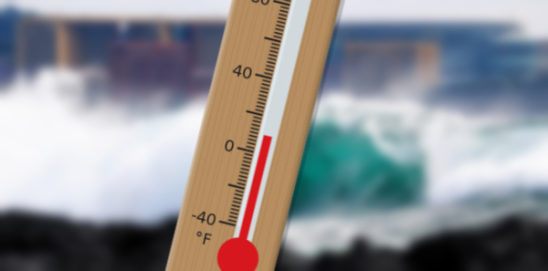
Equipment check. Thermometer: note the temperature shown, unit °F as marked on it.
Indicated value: 10 °F
